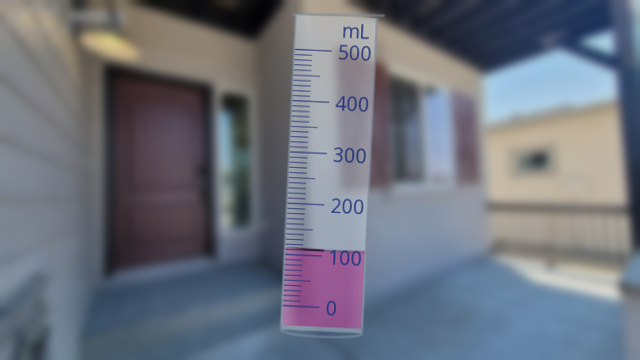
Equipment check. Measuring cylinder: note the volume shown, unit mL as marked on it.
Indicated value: 110 mL
